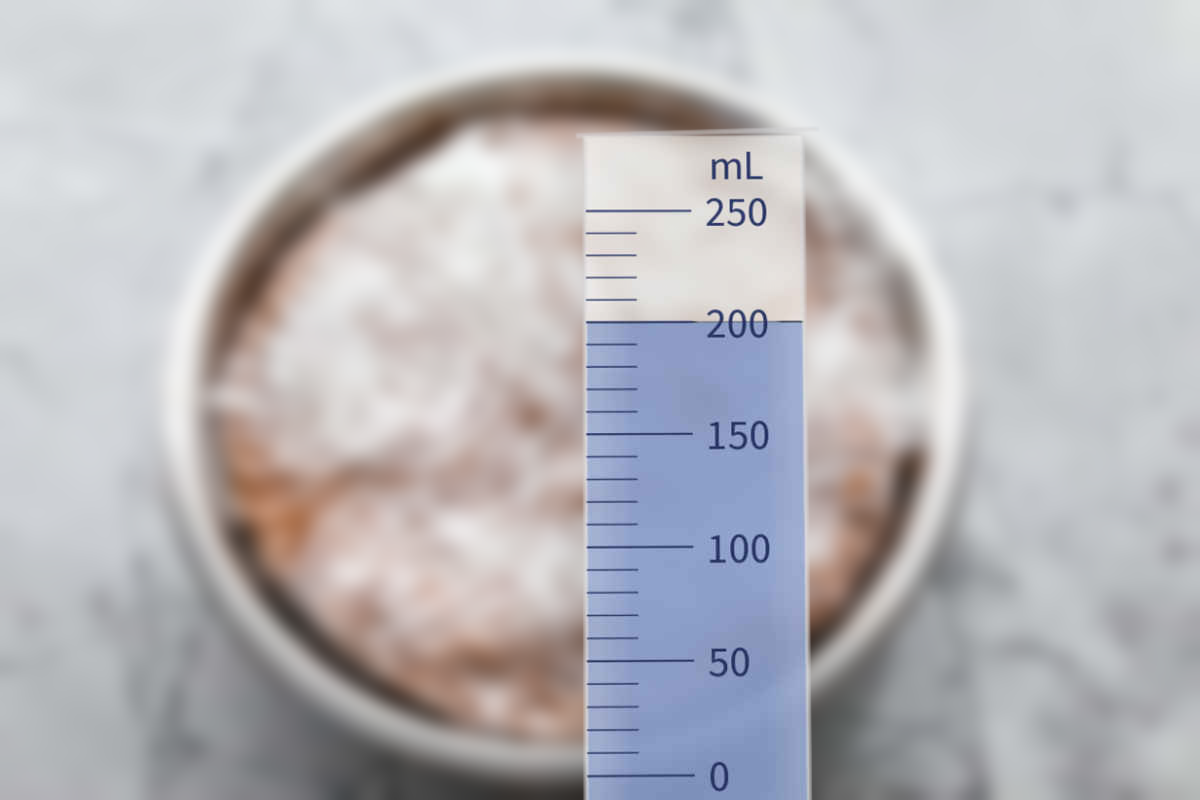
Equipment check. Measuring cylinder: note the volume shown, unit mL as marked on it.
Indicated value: 200 mL
